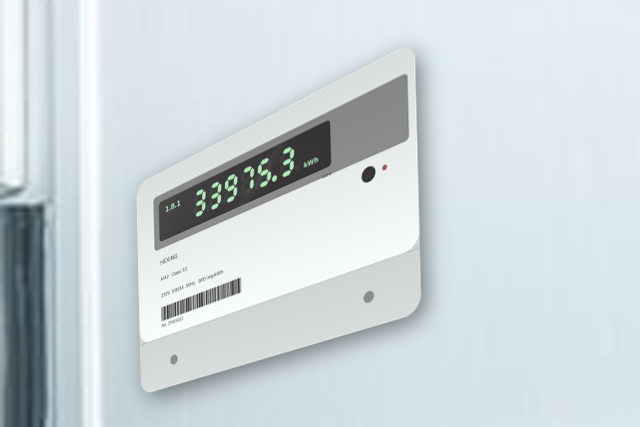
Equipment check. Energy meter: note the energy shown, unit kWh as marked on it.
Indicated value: 33975.3 kWh
